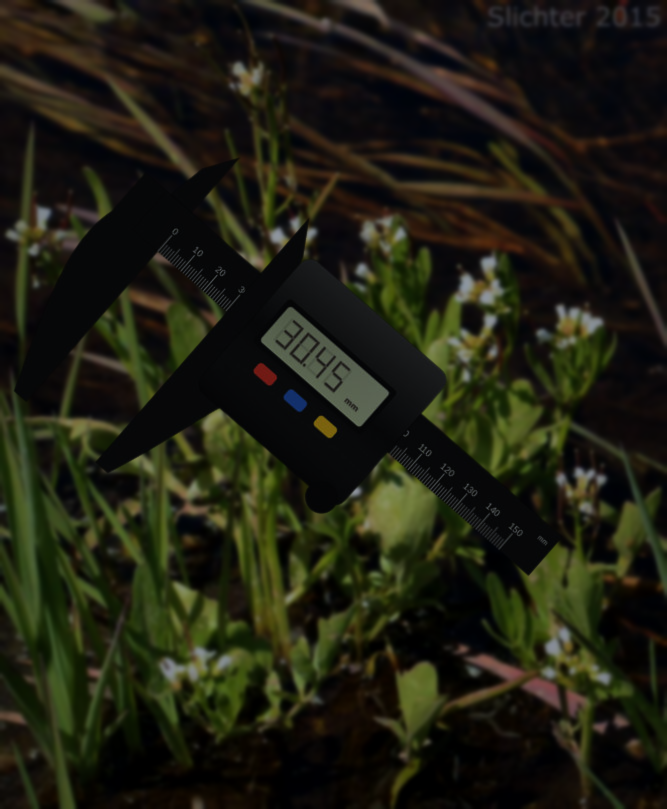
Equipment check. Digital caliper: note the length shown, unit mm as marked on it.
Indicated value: 30.45 mm
